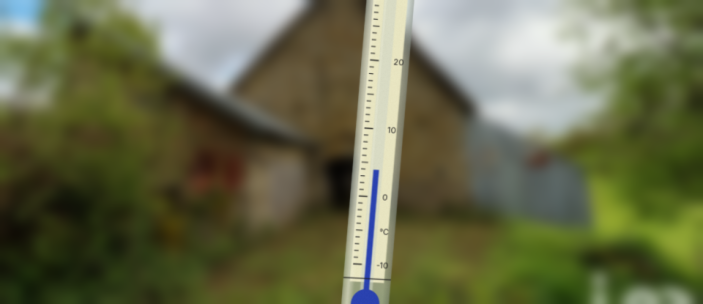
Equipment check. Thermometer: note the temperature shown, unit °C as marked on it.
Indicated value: 4 °C
